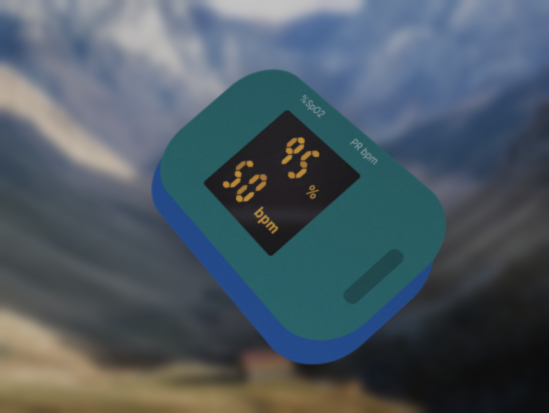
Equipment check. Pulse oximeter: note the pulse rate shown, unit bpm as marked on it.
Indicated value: 50 bpm
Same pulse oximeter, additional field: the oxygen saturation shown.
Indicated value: 95 %
